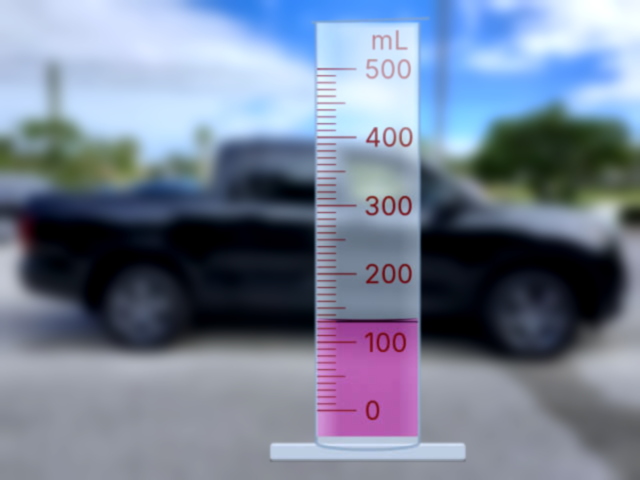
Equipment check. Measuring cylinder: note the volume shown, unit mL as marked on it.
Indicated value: 130 mL
